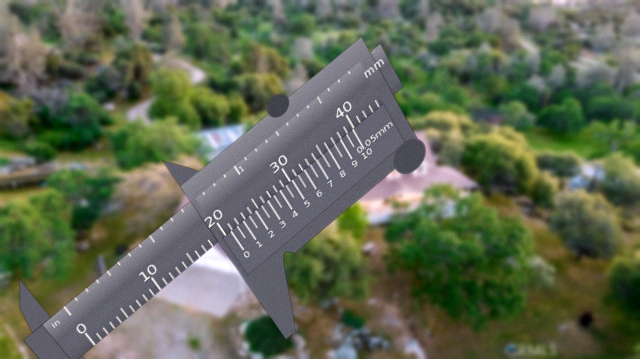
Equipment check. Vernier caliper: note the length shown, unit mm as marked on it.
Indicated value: 20.8 mm
